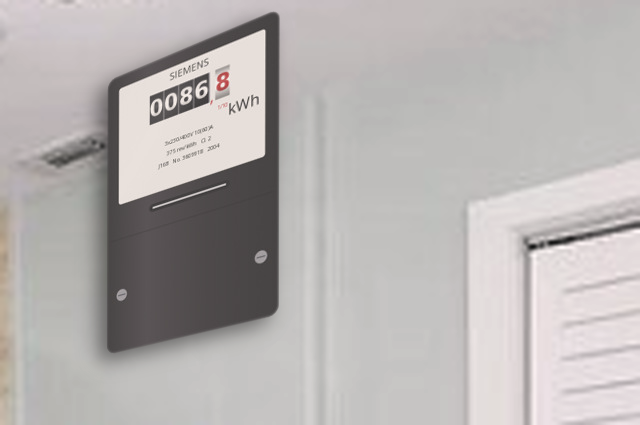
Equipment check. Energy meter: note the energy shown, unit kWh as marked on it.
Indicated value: 86.8 kWh
